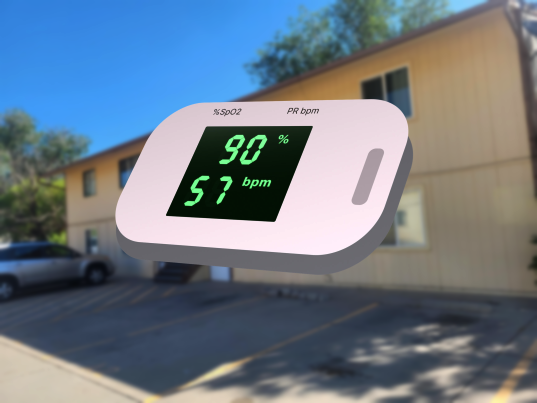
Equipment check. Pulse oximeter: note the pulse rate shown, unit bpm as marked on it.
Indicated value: 57 bpm
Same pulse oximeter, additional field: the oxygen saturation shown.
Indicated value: 90 %
